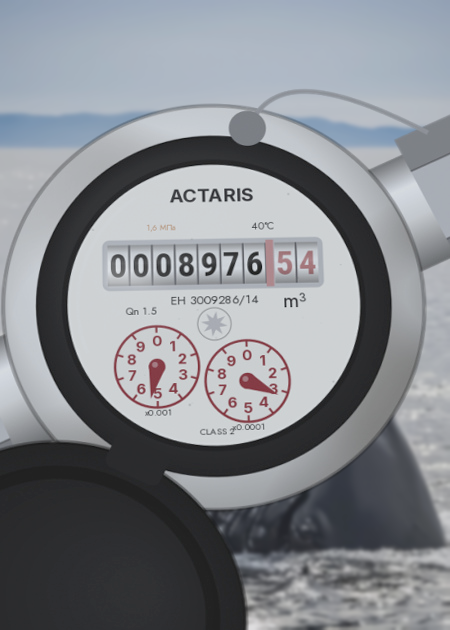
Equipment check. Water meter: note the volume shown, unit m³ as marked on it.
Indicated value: 8976.5453 m³
